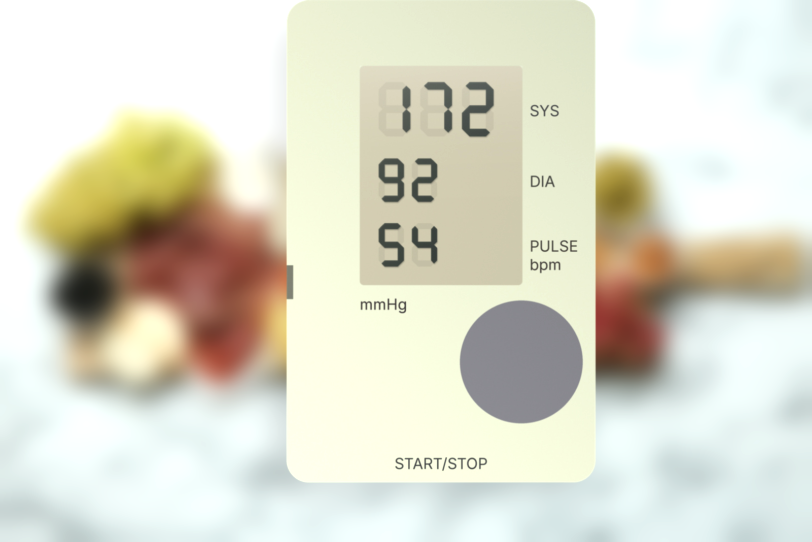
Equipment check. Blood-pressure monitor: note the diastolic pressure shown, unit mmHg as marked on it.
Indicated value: 92 mmHg
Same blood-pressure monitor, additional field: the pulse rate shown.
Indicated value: 54 bpm
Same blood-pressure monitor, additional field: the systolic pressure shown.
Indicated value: 172 mmHg
